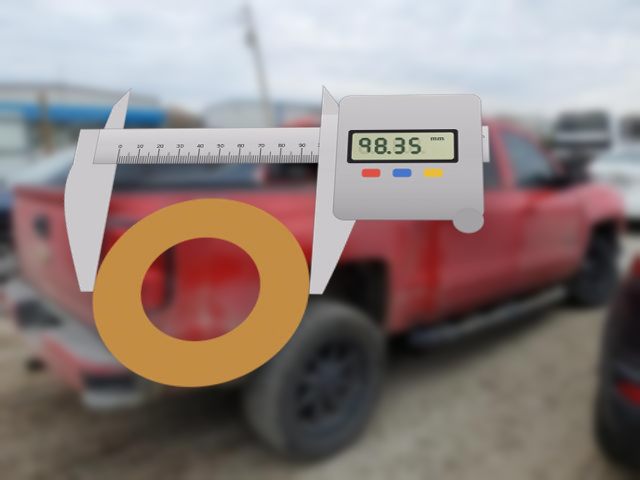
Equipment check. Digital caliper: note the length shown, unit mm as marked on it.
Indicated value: 98.35 mm
